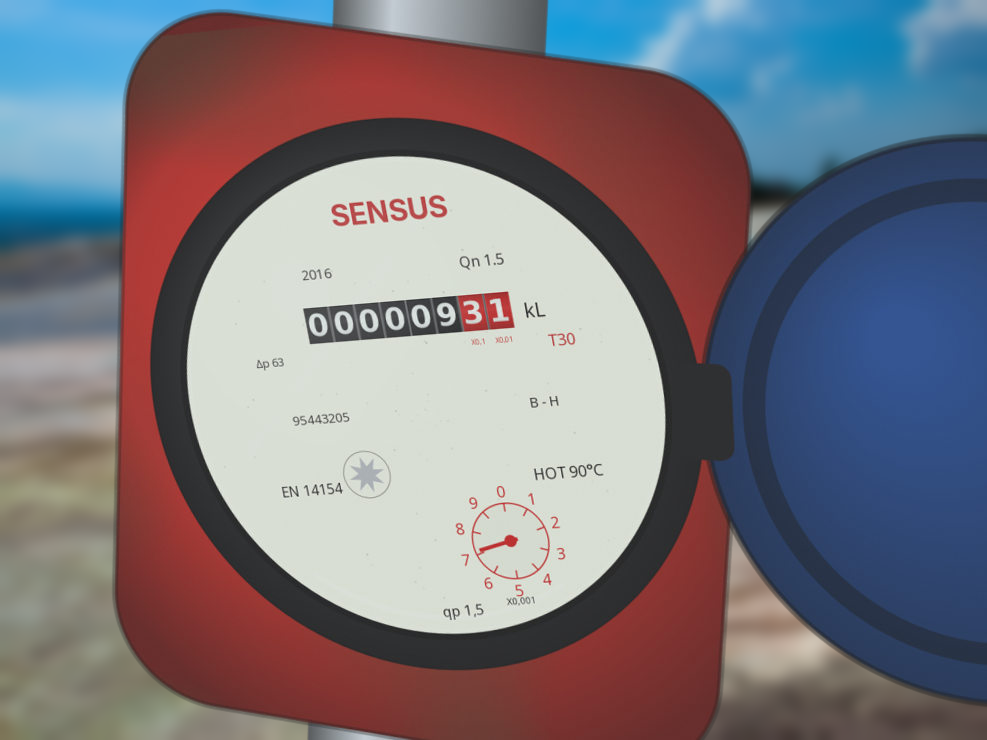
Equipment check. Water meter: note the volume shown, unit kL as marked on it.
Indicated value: 9.317 kL
